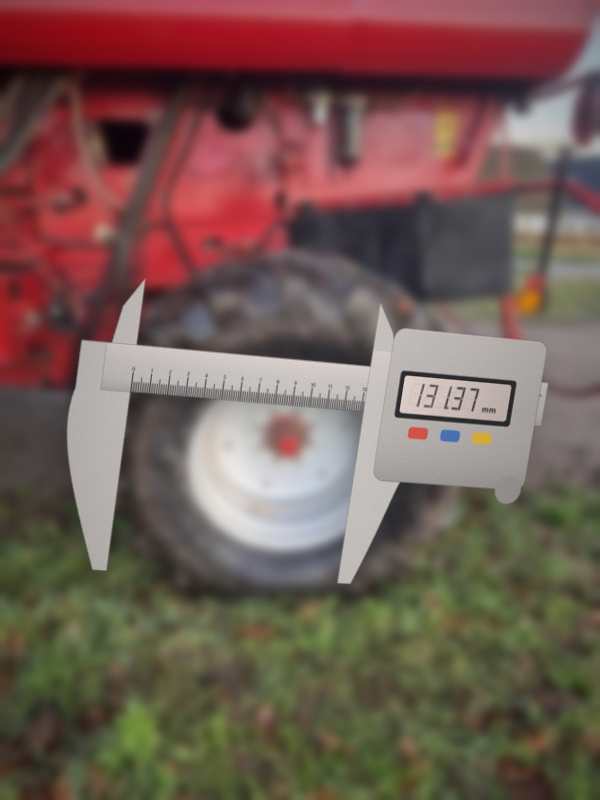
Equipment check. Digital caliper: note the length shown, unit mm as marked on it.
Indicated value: 131.37 mm
